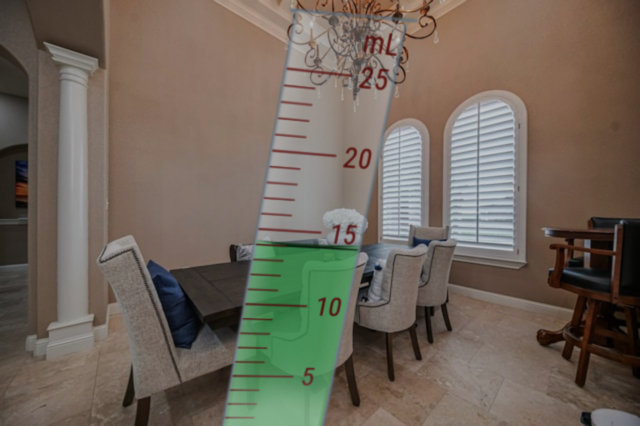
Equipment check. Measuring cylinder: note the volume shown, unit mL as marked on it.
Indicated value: 14 mL
